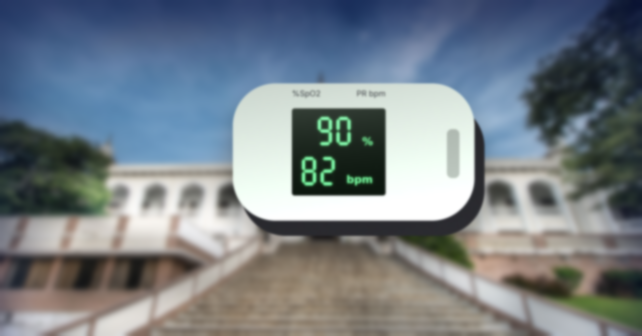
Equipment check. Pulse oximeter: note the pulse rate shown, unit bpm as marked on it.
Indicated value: 82 bpm
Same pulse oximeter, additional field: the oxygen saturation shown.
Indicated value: 90 %
